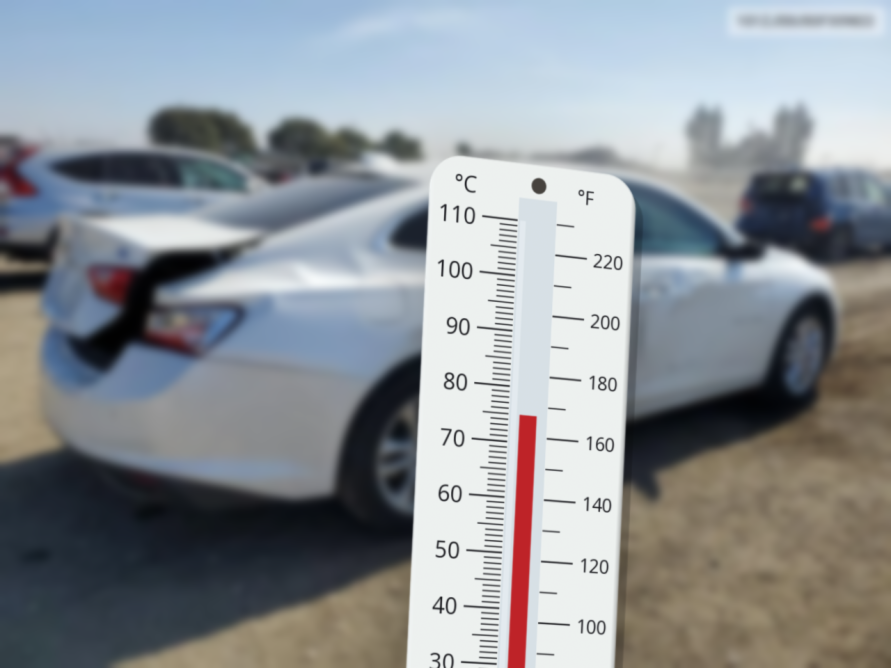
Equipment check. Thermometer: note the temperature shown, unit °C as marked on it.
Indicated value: 75 °C
